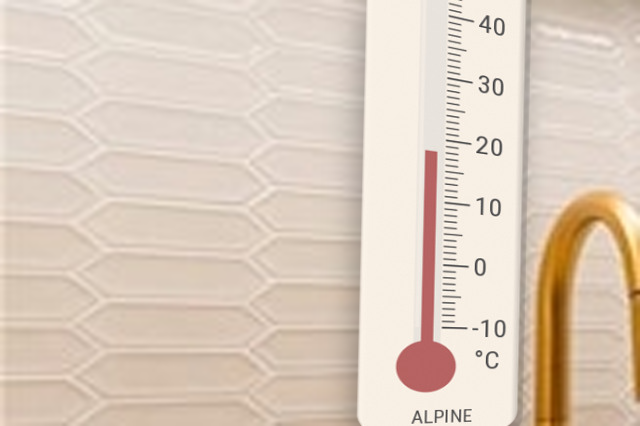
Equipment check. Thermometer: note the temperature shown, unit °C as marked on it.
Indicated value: 18 °C
